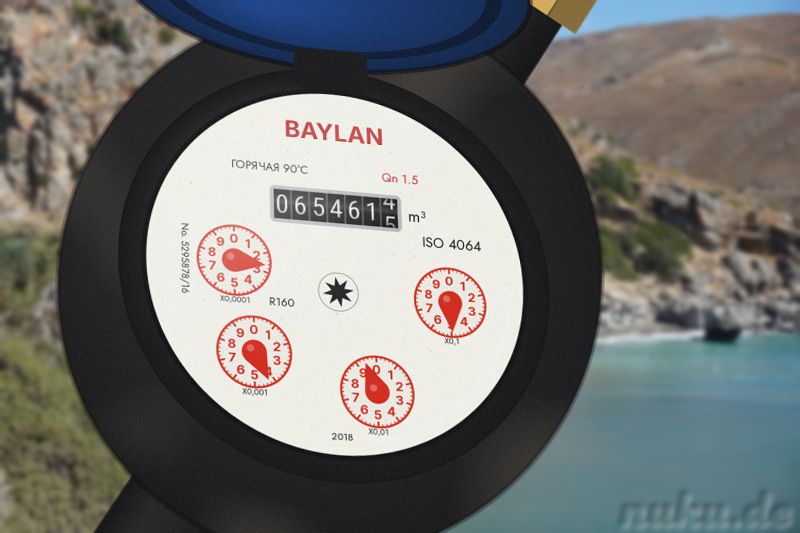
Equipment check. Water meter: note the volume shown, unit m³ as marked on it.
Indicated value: 654614.4942 m³
